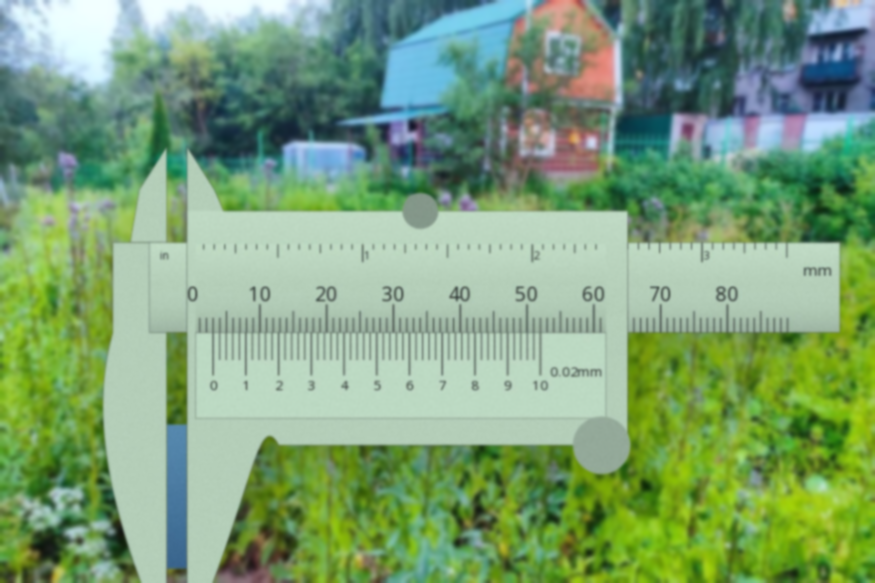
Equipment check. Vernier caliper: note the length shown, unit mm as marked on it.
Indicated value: 3.0 mm
